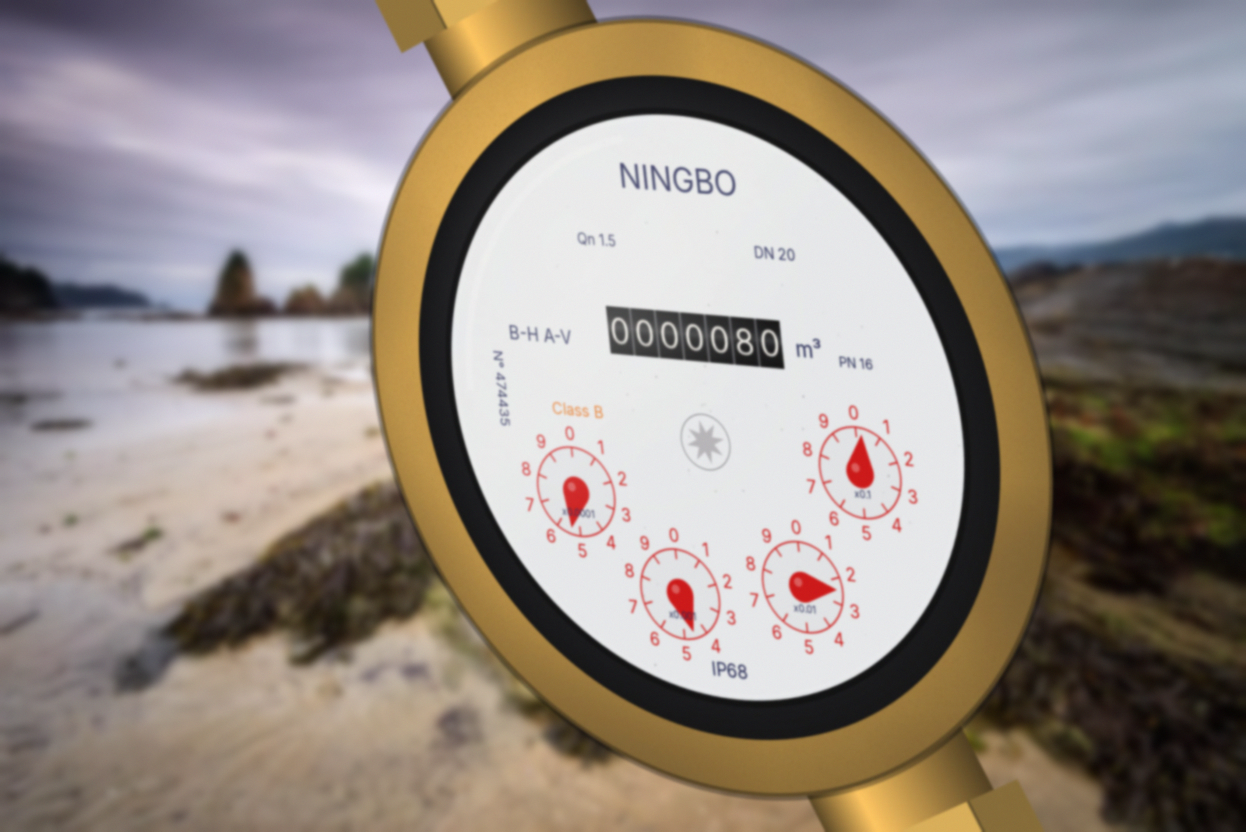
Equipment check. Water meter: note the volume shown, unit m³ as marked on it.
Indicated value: 80.0245 m³
